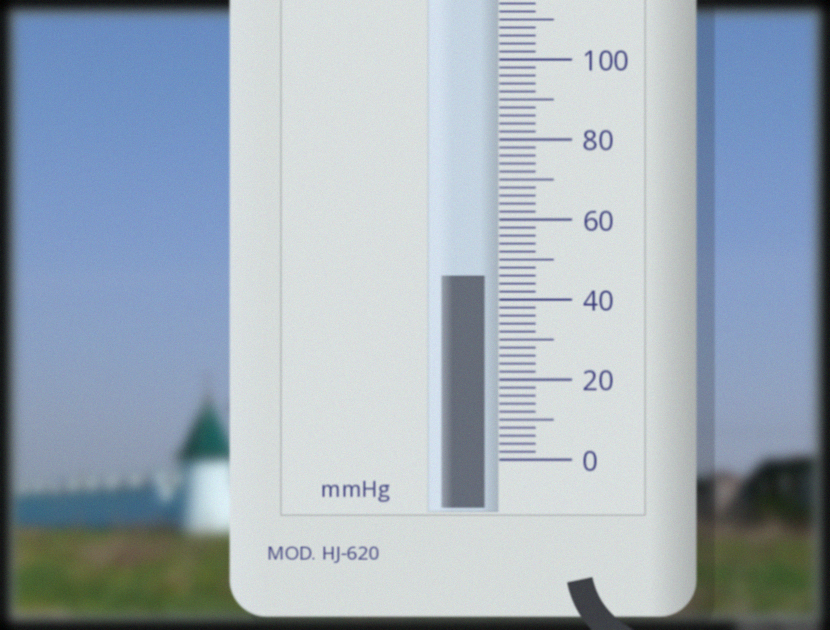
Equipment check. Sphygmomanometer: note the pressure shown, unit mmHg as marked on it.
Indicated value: 46 mmHg
